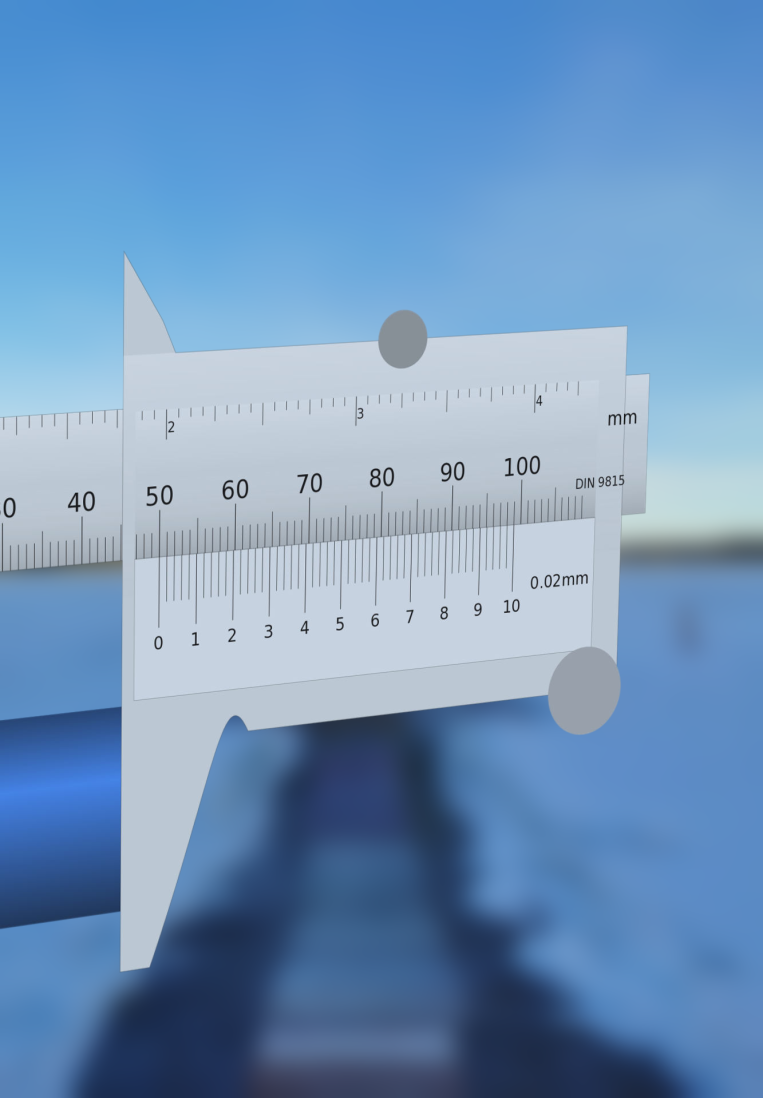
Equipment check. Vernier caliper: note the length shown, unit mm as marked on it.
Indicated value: 50.0 mm
